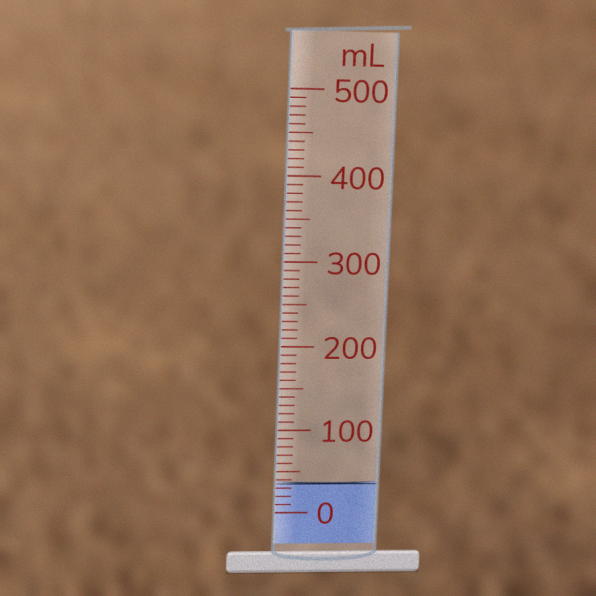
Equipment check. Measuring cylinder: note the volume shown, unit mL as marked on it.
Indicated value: 35 mL
